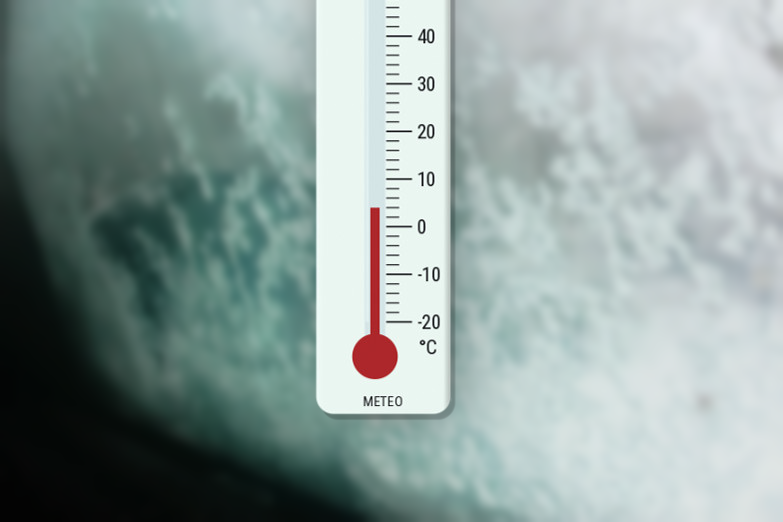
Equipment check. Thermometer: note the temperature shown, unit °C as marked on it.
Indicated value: 4 °C
